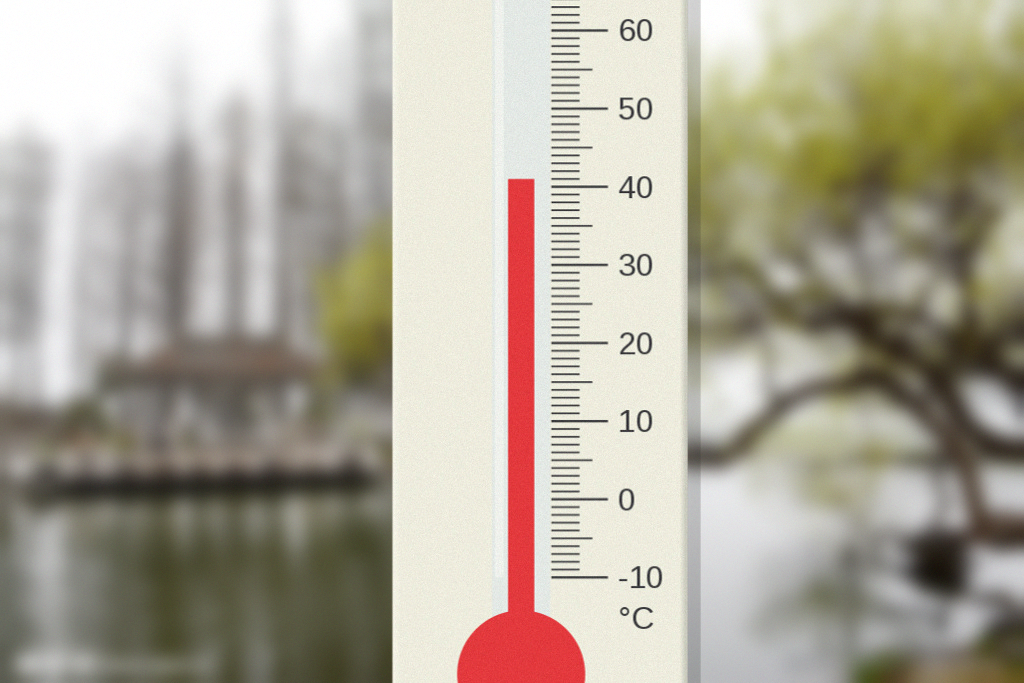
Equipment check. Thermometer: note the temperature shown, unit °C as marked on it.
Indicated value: 41 °C
